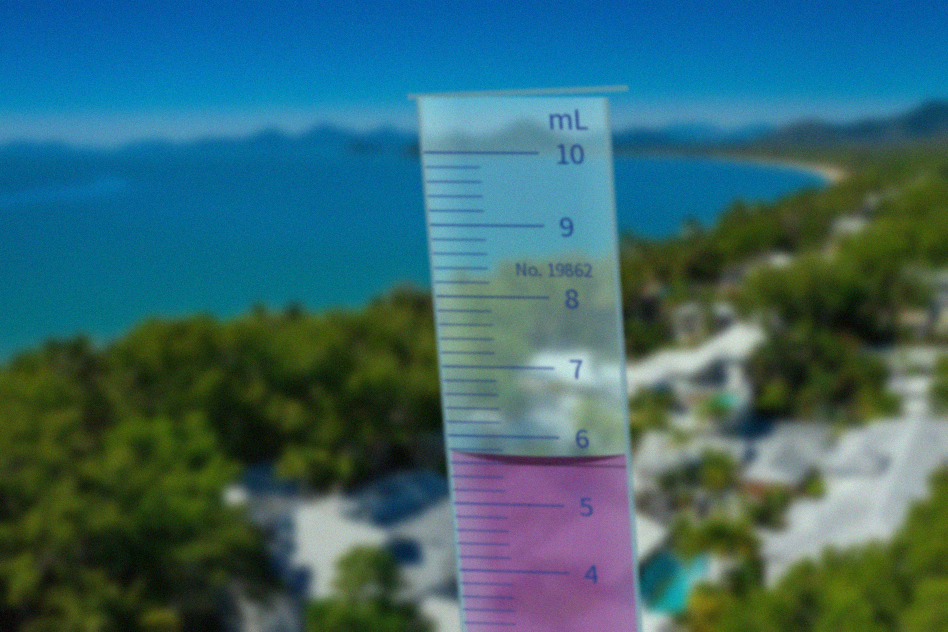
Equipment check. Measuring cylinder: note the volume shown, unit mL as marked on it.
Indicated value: 5.6 mL
